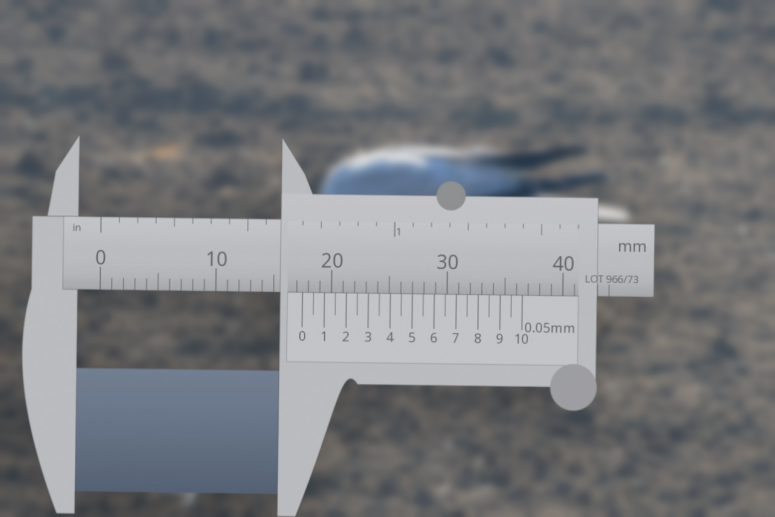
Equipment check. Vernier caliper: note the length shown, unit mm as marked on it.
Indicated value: 17.5 mm
